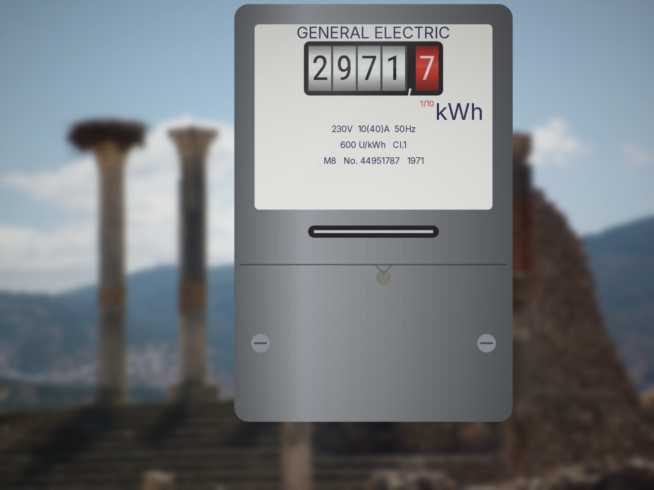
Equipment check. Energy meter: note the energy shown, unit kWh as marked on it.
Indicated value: 2971.7 kWh
